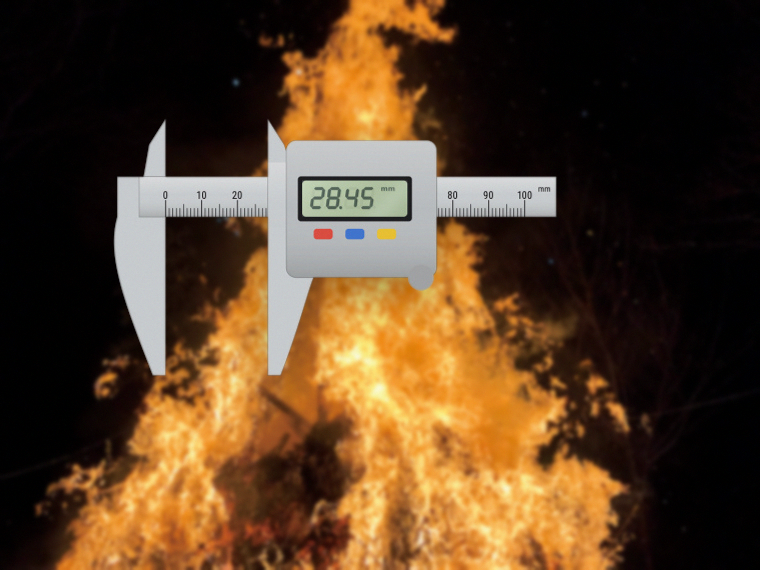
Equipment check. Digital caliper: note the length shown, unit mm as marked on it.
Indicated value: 28.45 mm
